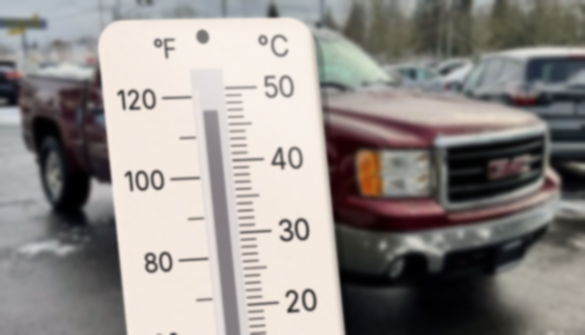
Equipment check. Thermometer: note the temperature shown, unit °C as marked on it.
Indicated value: 47 °C
